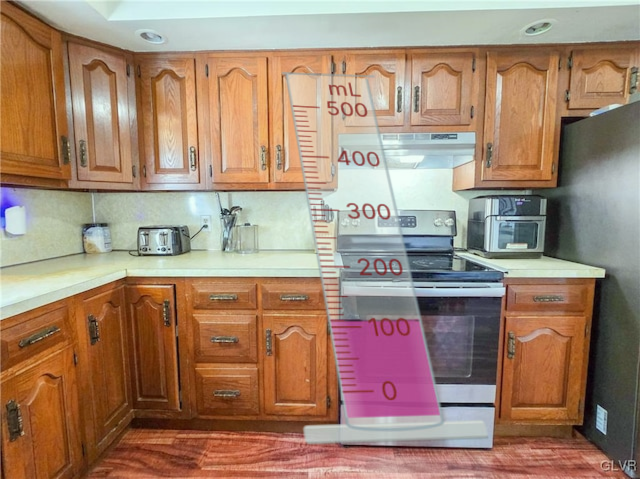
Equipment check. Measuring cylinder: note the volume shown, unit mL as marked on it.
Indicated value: 110 mL
